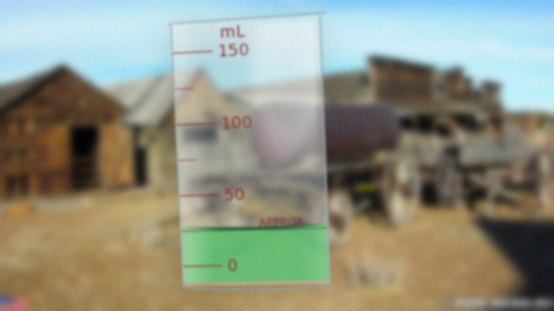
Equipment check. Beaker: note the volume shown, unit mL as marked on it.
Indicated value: 25 mL
